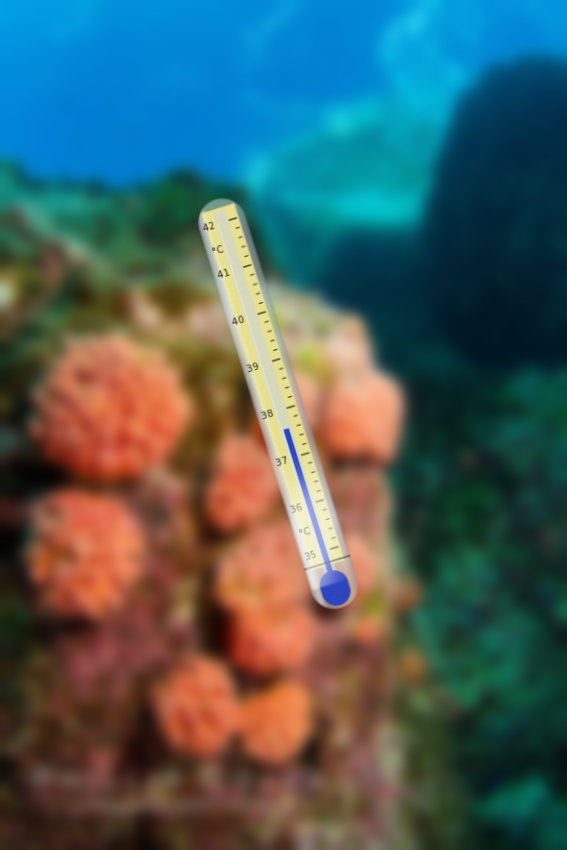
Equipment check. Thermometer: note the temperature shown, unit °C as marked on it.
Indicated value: 37.6 °C
